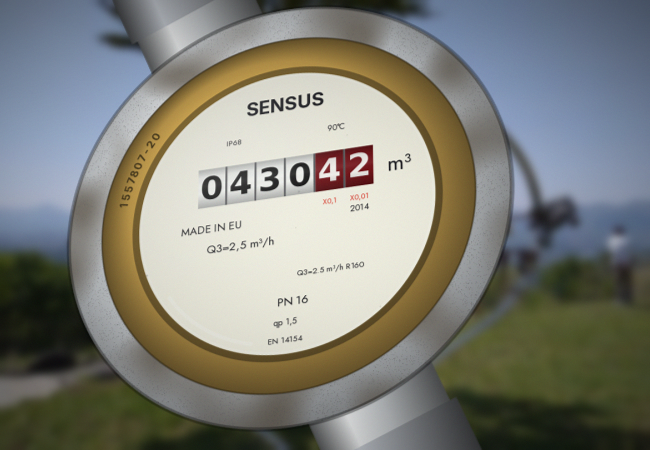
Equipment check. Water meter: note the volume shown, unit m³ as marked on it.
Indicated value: 430.42 m³
